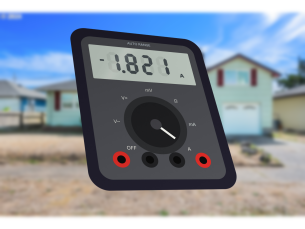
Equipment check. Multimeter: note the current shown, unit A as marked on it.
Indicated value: -1.821 A
